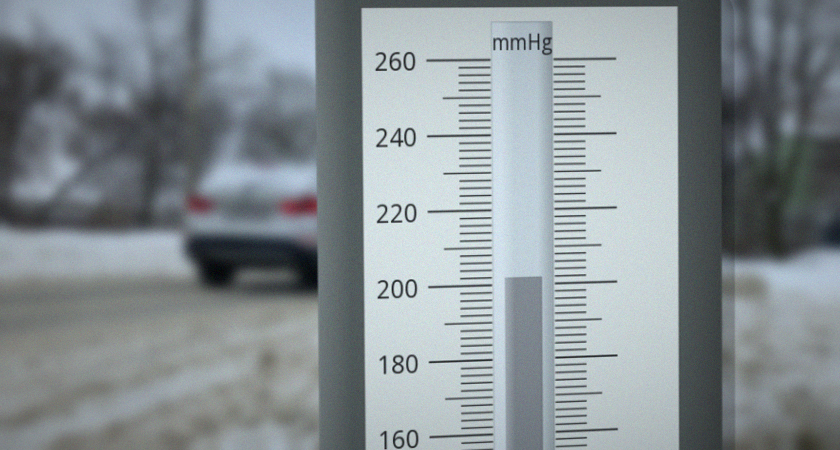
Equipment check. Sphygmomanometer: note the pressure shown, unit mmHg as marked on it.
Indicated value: 202 mmHg
